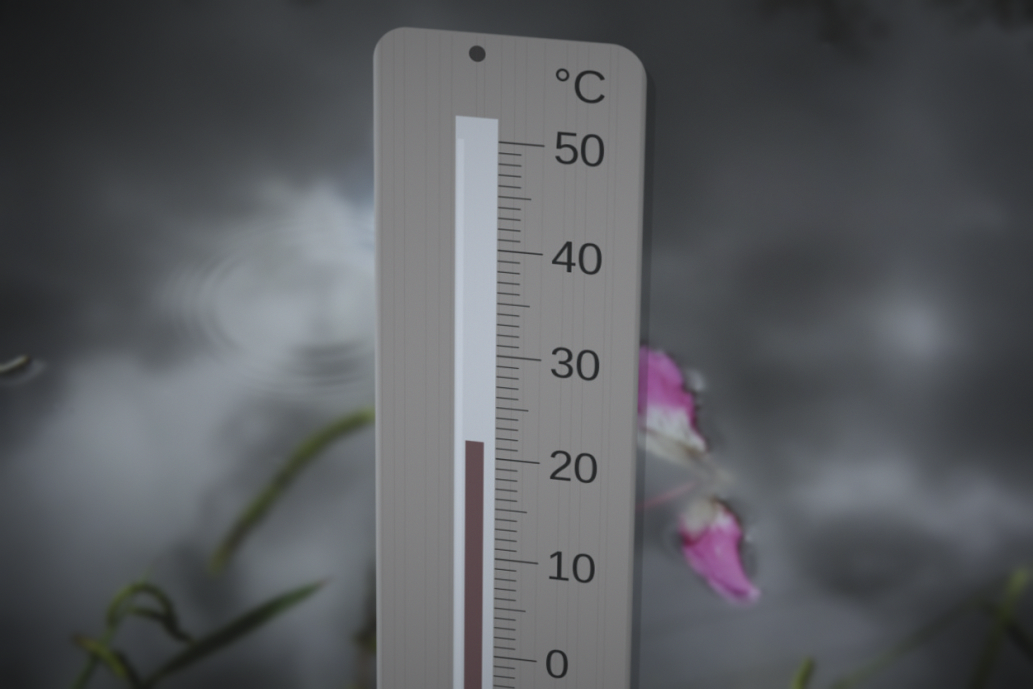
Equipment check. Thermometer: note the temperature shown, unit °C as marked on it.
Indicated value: 21.5 °C
